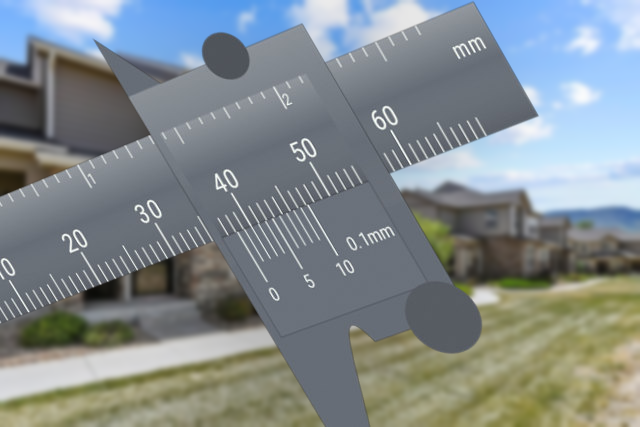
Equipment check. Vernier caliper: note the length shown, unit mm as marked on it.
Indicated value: 38.2 mm
